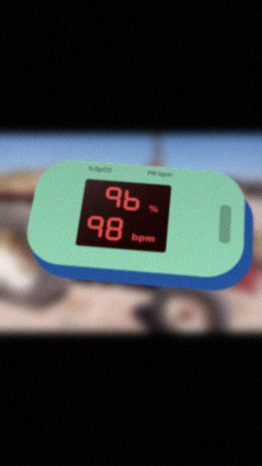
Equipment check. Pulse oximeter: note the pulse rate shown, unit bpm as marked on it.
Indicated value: 98 bpm
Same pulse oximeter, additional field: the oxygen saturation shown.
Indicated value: 96 %
